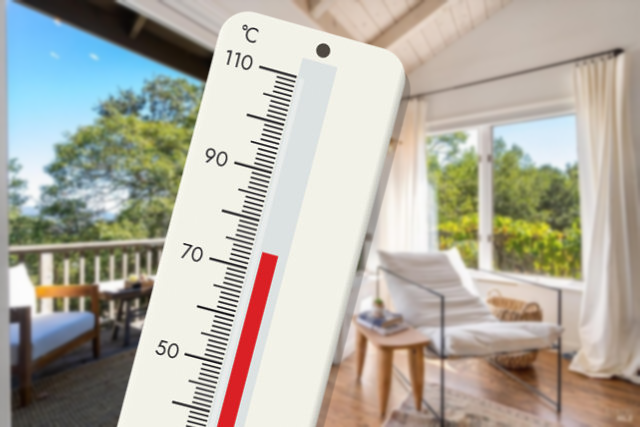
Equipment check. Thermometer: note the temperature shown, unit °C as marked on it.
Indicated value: 74 °C
